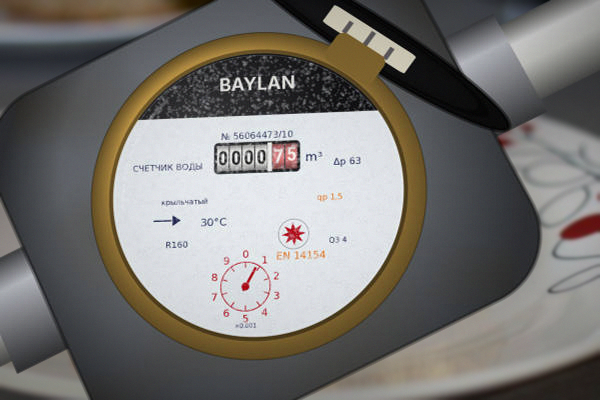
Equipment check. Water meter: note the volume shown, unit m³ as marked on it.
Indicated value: 0.750 m³
